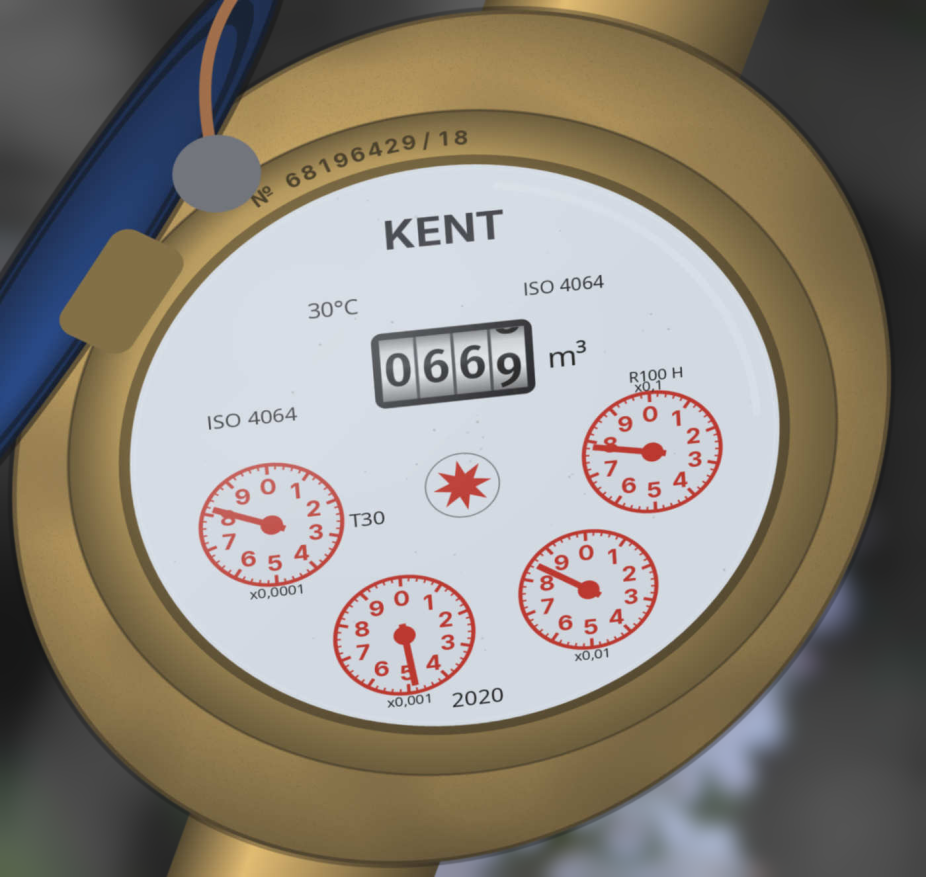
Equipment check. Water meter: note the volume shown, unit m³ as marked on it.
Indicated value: 668.7848 m³
